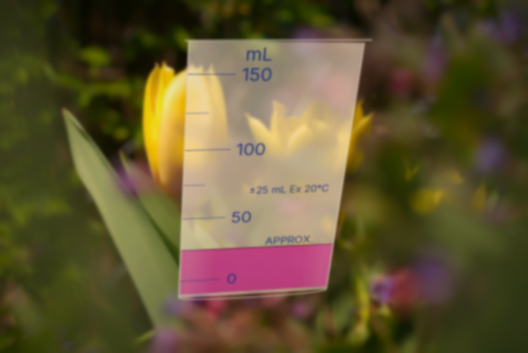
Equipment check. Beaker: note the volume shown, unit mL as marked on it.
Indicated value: 25 mL
